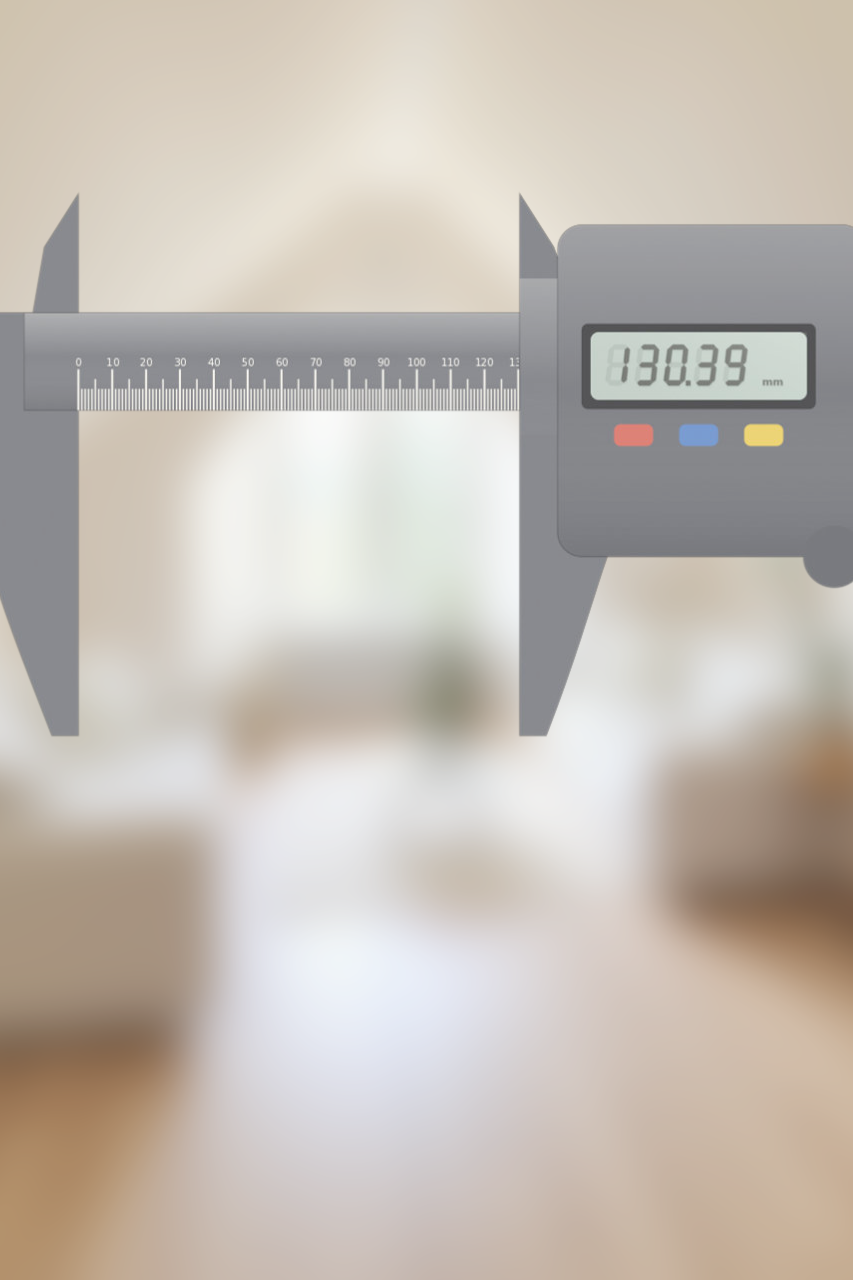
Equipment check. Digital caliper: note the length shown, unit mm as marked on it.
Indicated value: 130.39 mm
